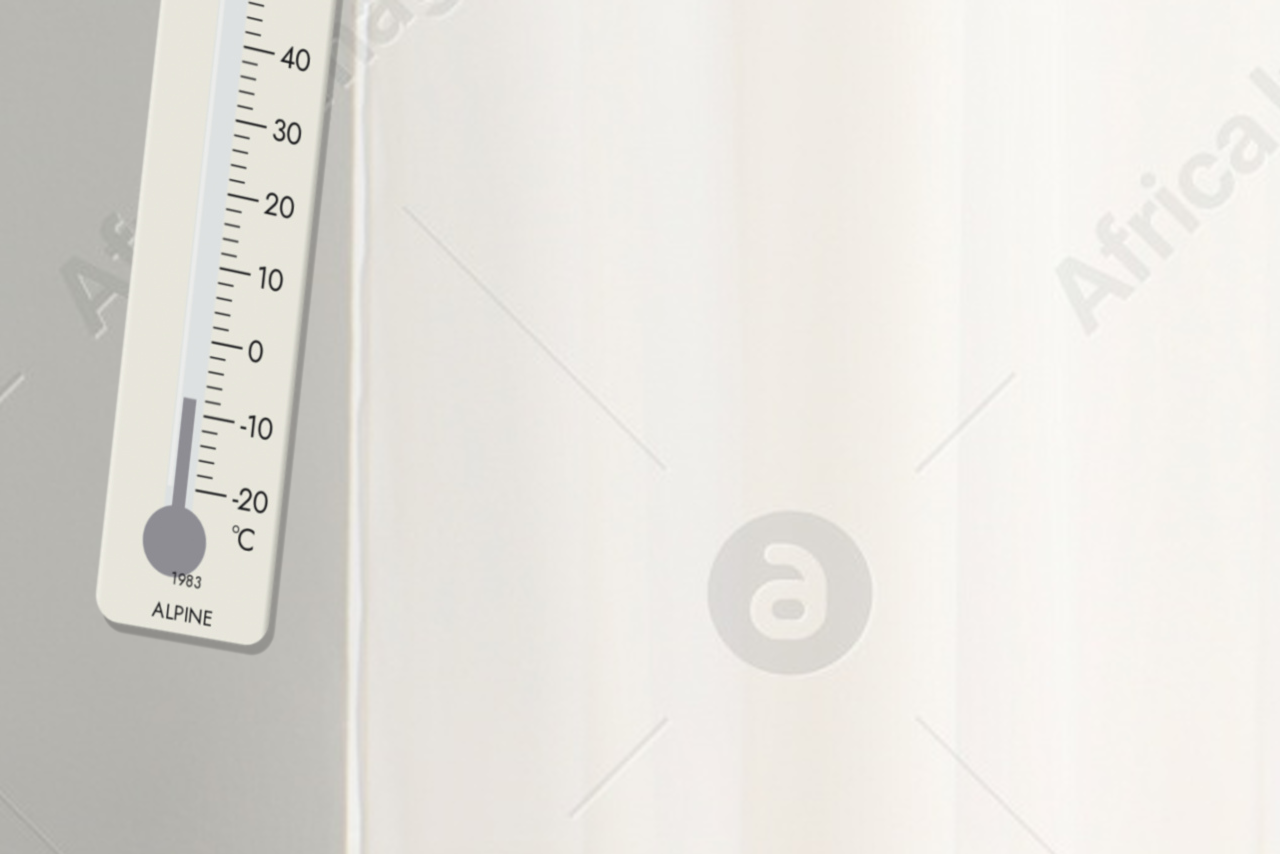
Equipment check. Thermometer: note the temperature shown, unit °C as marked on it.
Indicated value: -8 °C
